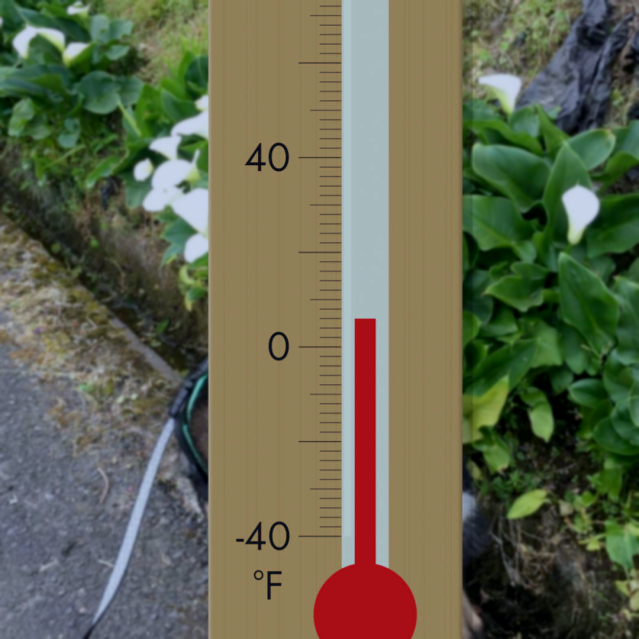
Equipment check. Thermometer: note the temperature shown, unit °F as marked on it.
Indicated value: 6 °F
